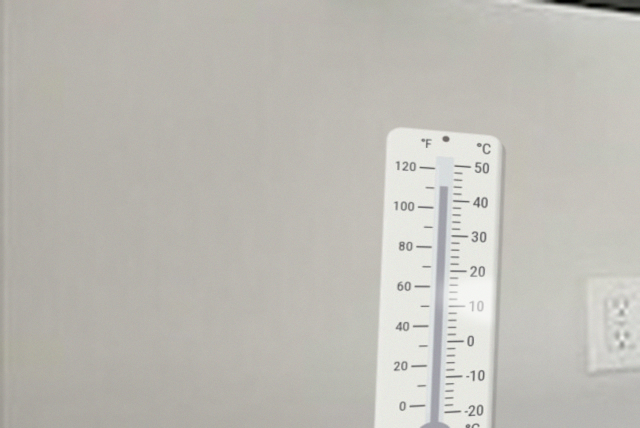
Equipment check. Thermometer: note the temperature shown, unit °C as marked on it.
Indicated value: 44 °C
